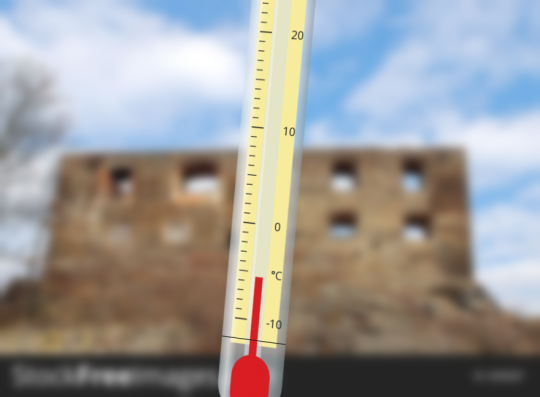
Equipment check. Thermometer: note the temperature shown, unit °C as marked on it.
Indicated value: -5.5 °C
